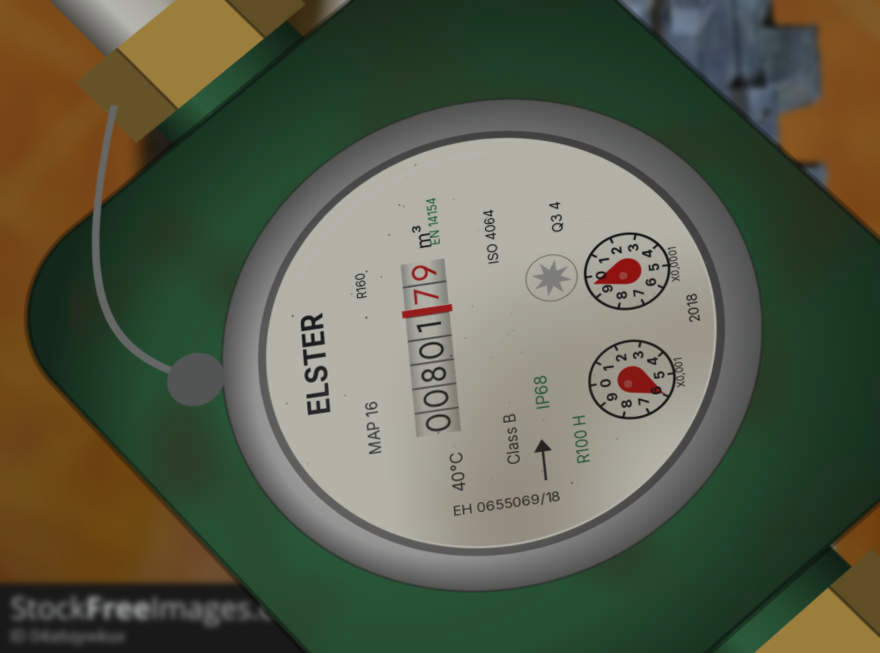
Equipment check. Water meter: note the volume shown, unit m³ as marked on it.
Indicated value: 801.7959 m³
